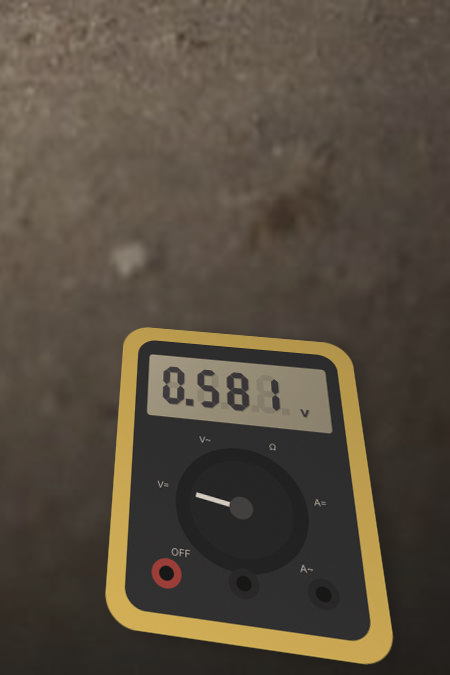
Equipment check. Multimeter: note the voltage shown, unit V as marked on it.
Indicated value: 0.581 V
